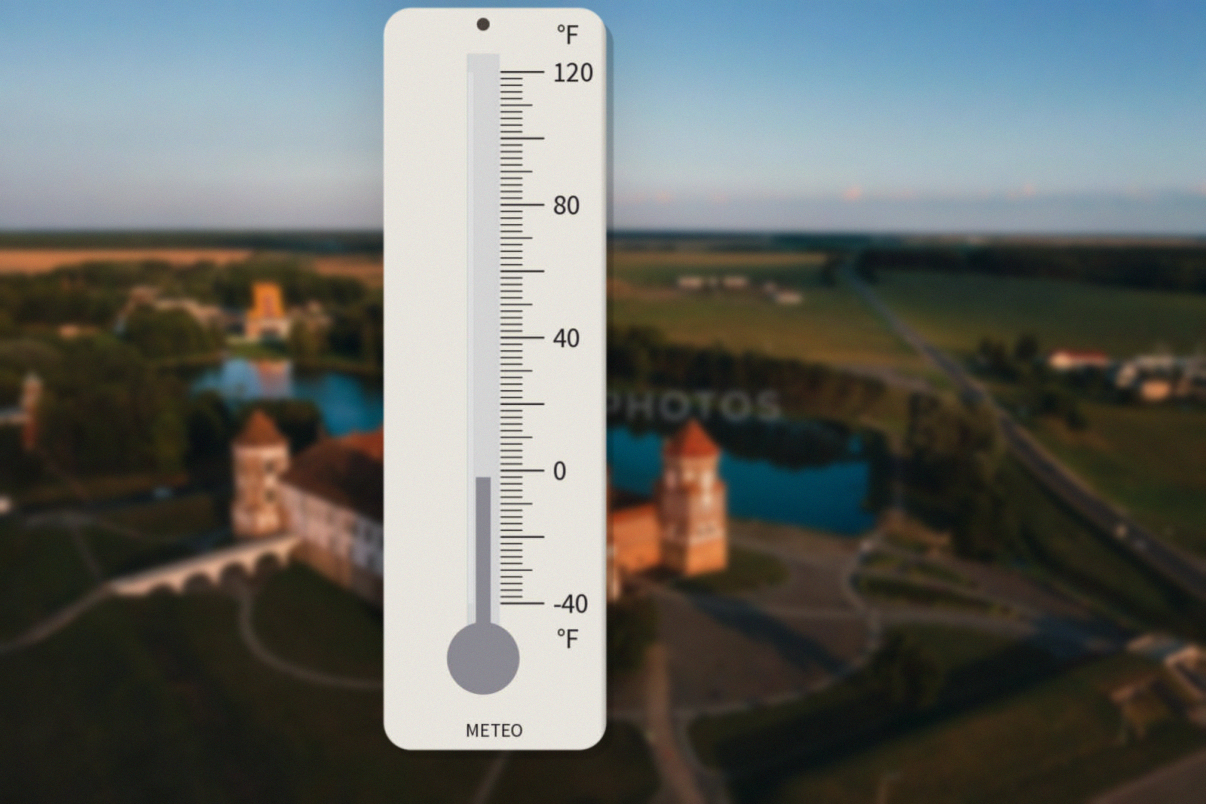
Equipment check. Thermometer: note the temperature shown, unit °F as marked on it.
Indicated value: -2 °F
